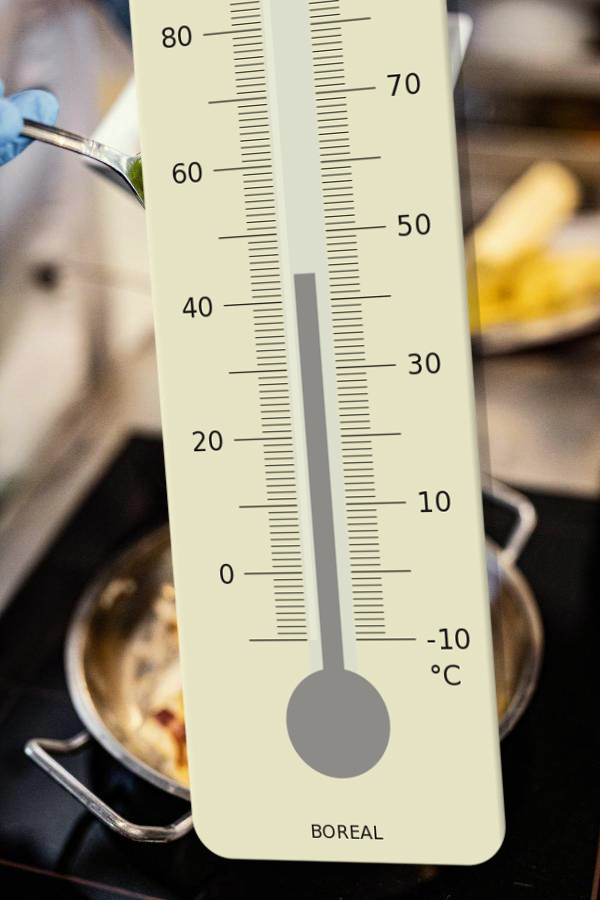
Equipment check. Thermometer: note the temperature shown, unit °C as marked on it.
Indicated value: 44 °C
